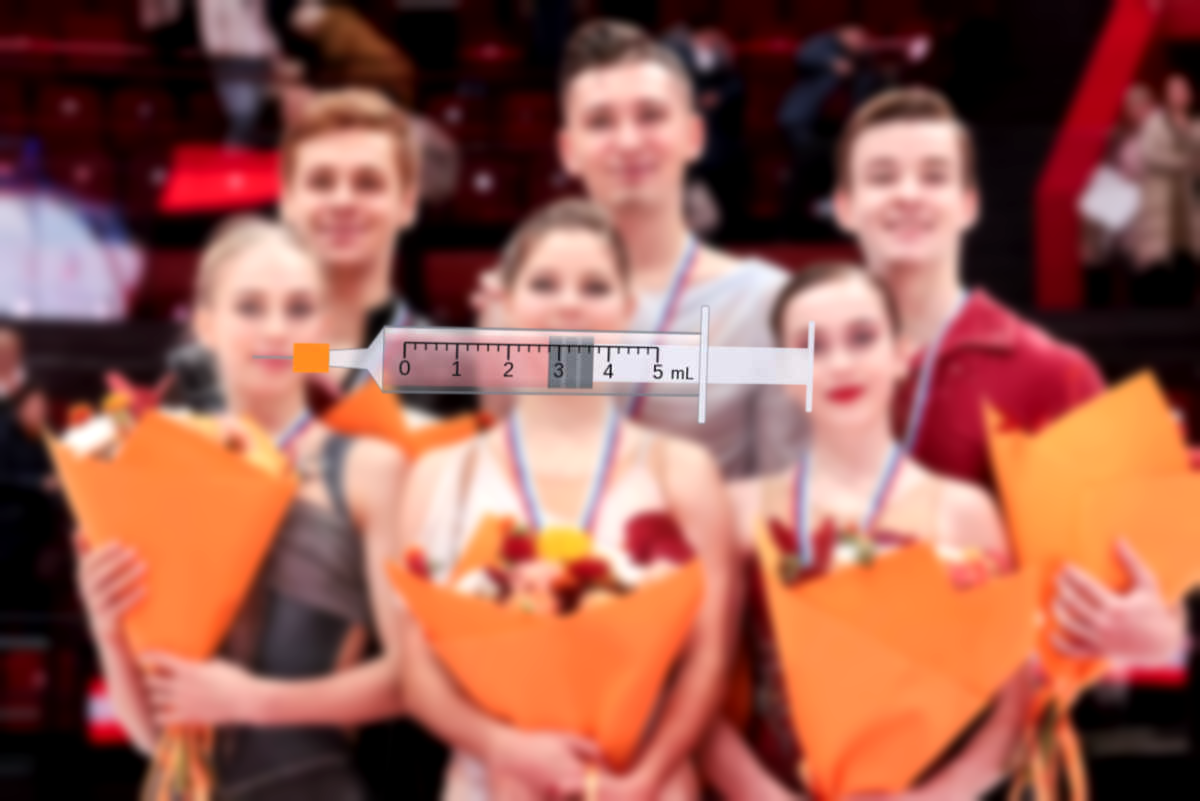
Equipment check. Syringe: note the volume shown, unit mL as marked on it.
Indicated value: 2.8 mL
